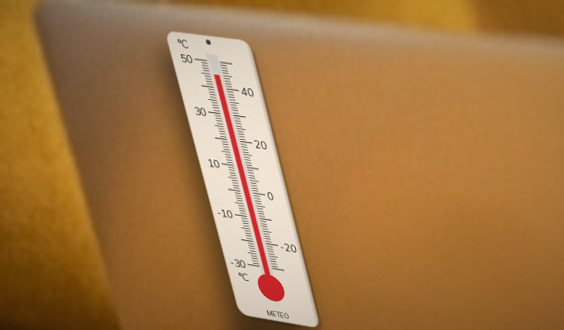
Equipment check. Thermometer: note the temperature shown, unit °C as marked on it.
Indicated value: 45 °C
